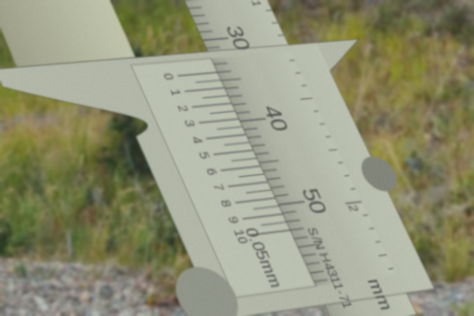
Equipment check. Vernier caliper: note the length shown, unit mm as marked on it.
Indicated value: 34.0 mm
